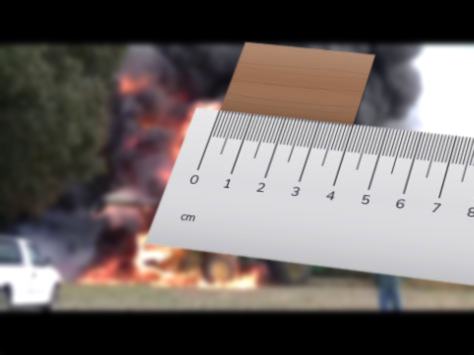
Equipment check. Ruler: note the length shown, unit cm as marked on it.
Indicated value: 4 cm
